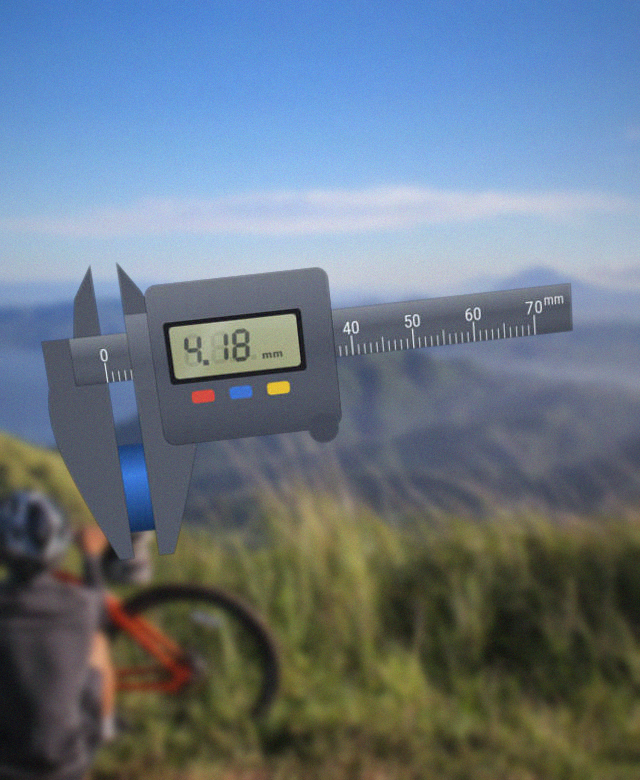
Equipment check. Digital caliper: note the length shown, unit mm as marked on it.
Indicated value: 4.18 mm
